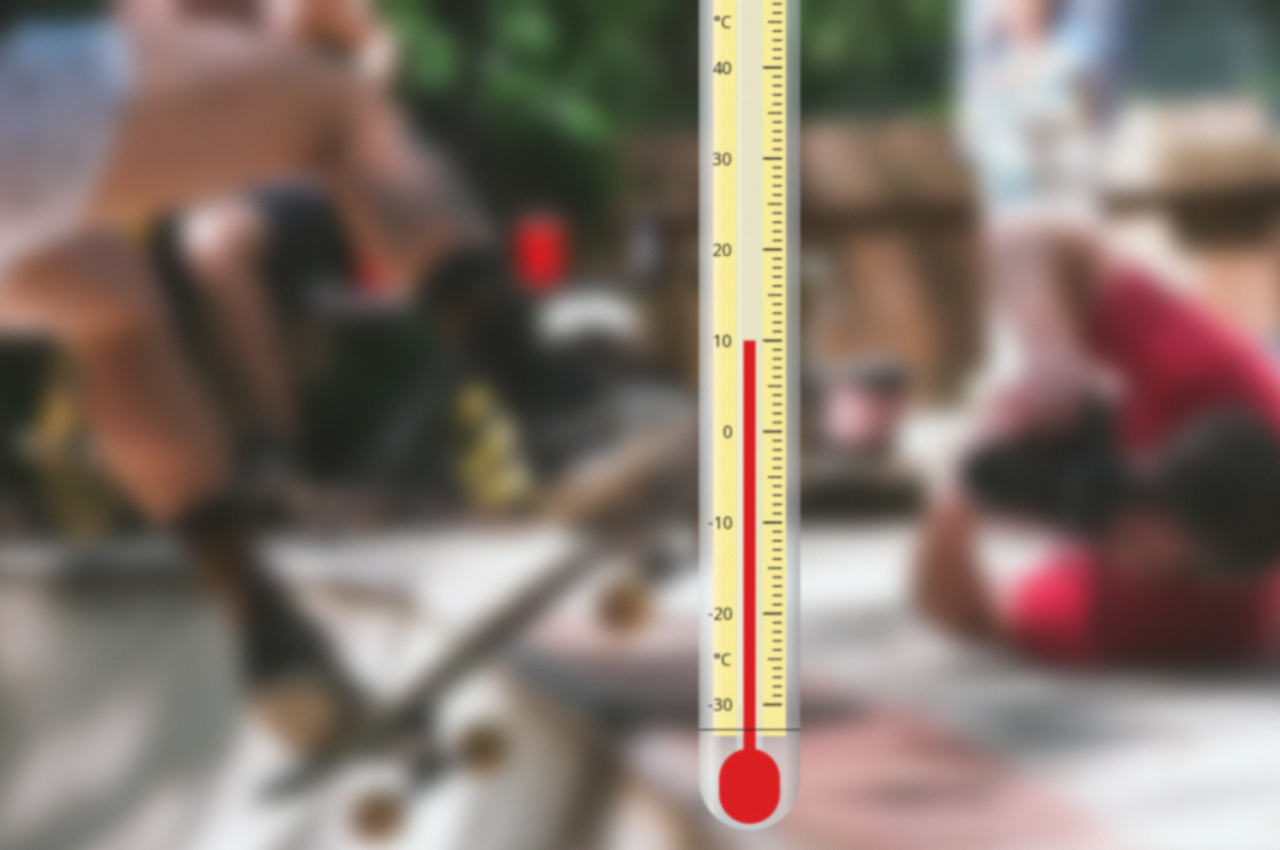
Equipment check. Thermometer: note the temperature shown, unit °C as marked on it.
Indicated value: 10 °C
